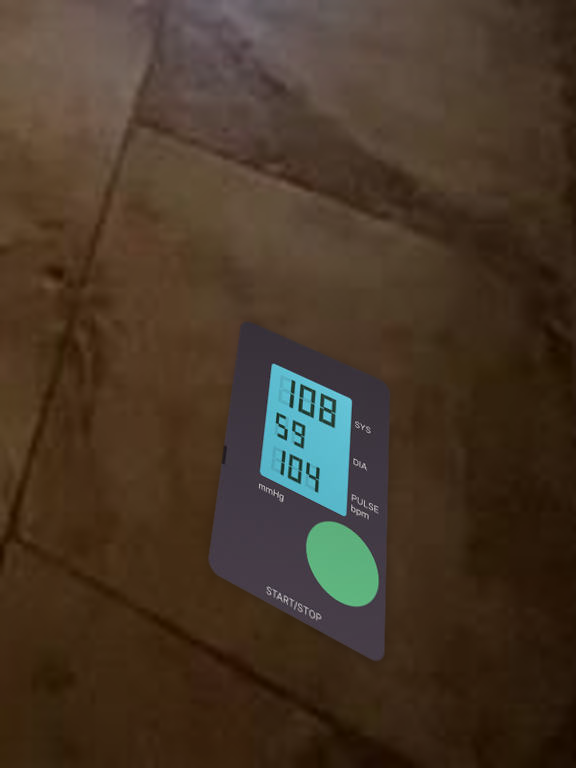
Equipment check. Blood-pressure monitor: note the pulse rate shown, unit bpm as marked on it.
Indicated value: 104 bpm
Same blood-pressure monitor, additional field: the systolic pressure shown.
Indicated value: 108 mmHg
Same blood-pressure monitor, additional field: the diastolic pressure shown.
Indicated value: 59 mmHg
